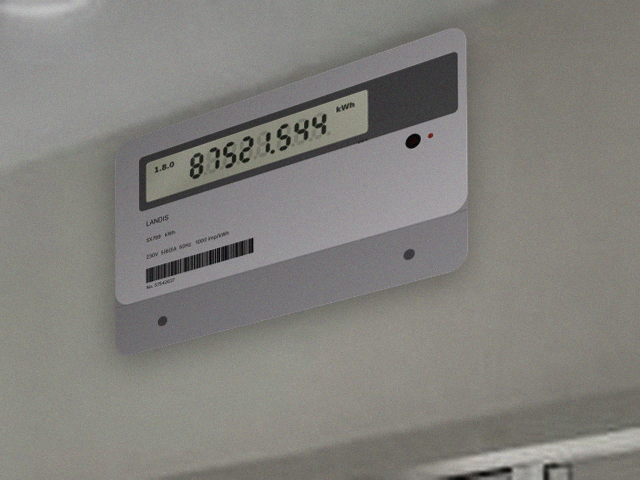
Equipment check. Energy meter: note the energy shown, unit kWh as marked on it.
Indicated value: 87521.544 kWh
